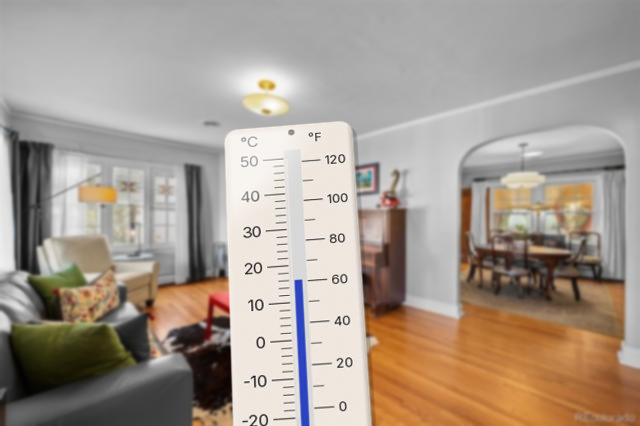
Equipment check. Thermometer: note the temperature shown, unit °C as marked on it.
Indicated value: 16 °C
